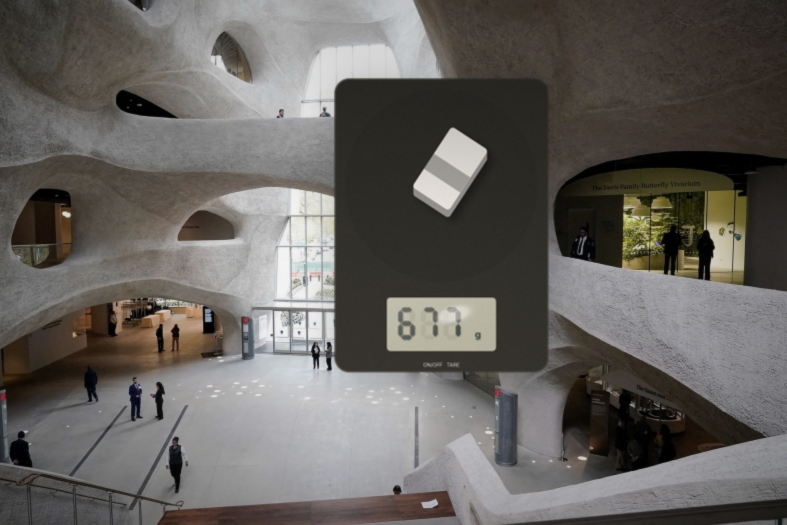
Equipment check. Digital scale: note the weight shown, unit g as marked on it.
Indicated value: 677 g
